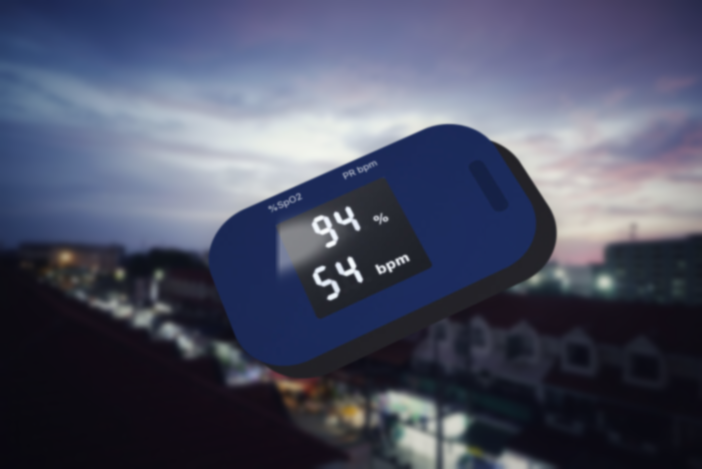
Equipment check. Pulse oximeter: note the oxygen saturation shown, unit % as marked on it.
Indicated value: 94 %
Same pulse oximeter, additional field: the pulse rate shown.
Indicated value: 54 bpm
